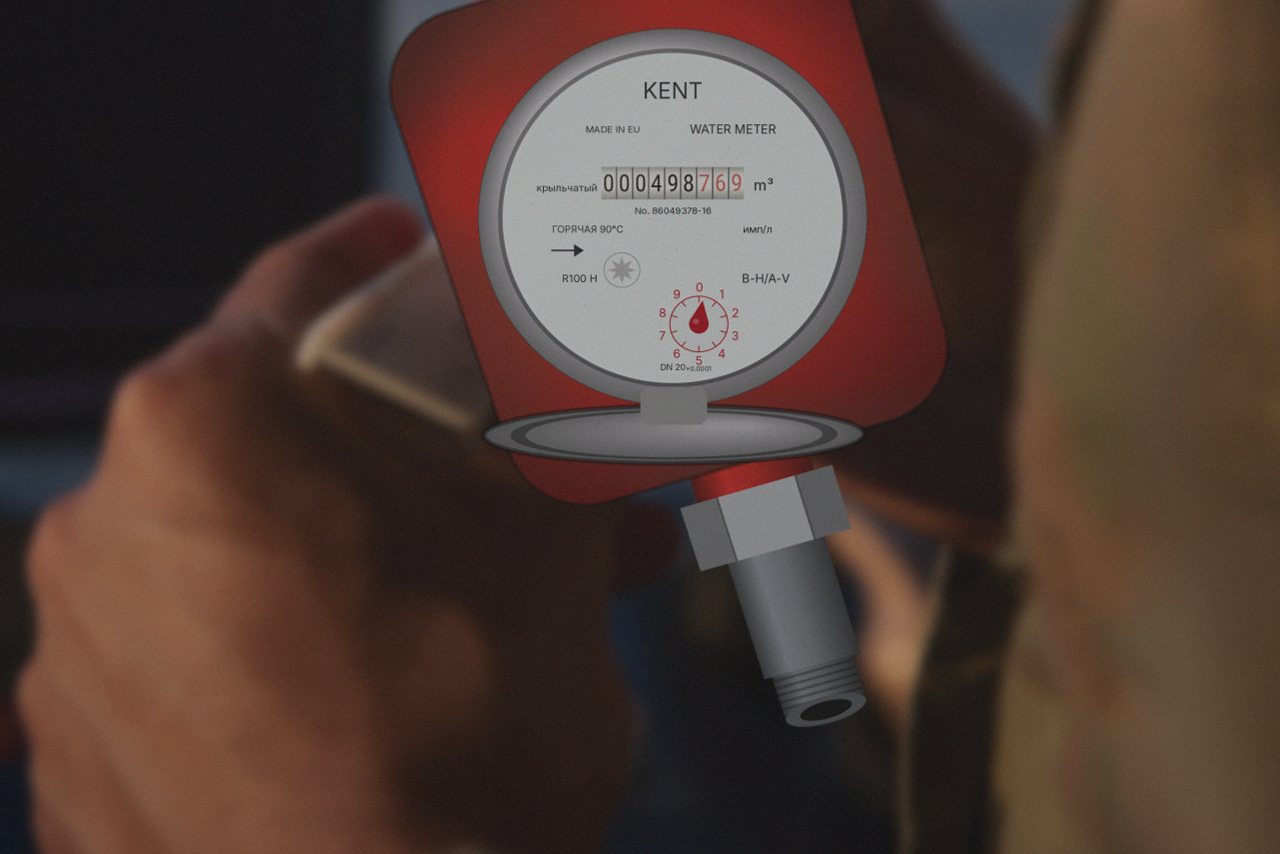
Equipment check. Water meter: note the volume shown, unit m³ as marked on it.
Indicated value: 498.7690 m³
